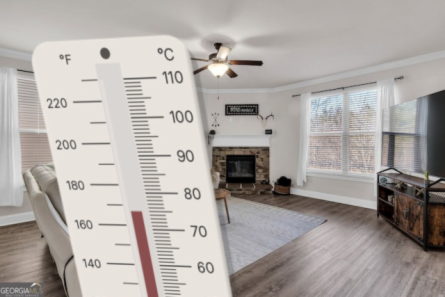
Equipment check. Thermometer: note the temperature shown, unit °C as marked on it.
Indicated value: 75 °C
